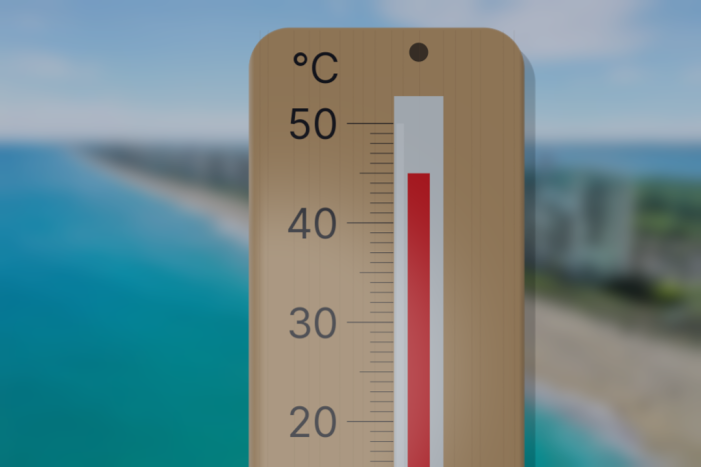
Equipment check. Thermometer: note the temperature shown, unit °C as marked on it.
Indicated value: 45 °C
